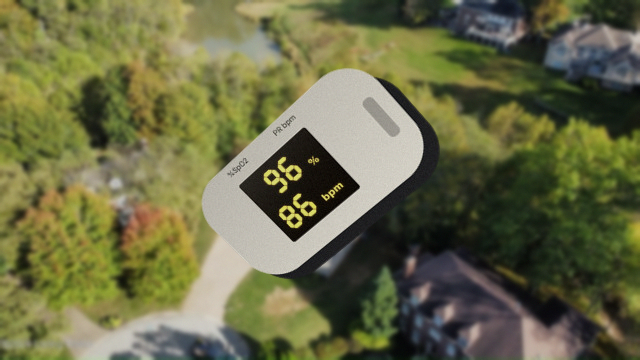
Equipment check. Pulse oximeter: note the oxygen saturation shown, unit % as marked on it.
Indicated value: 96 %
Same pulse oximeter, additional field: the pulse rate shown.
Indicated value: 86 bpm
